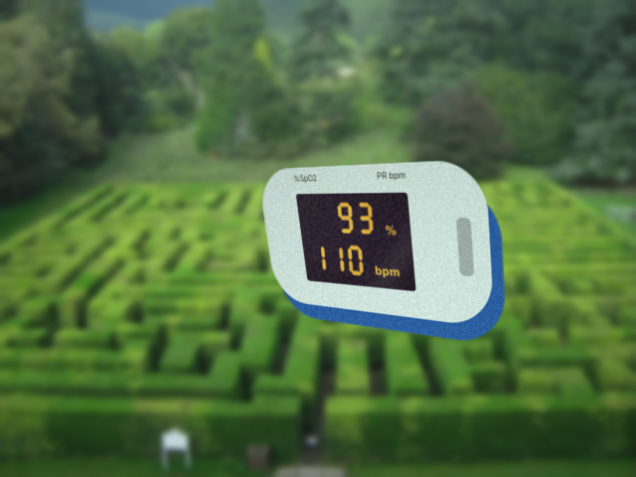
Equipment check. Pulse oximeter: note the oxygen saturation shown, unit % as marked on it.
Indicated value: 93 %
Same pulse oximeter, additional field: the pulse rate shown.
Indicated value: 110 bpm
